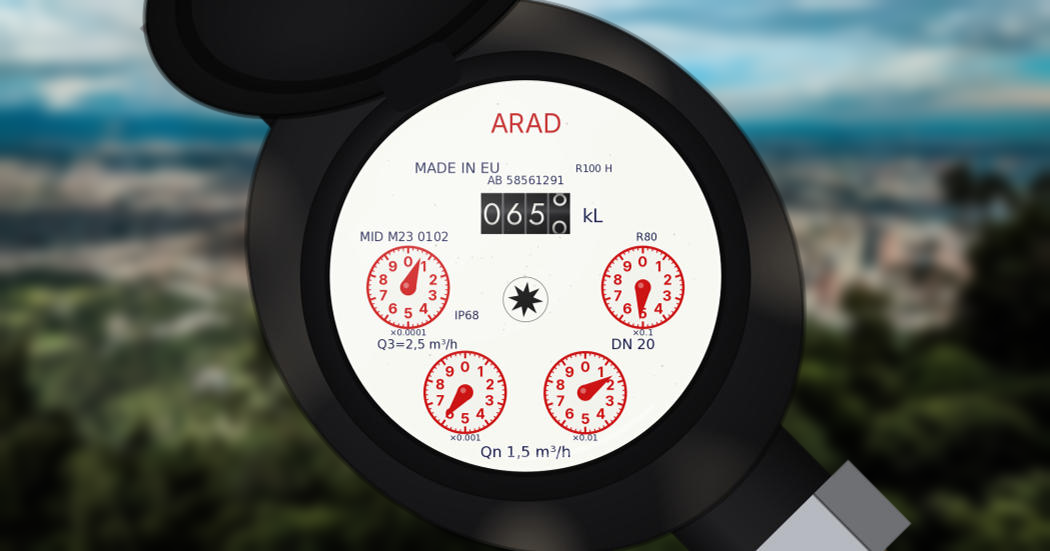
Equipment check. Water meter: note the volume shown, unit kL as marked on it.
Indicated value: 658.5160 kL
